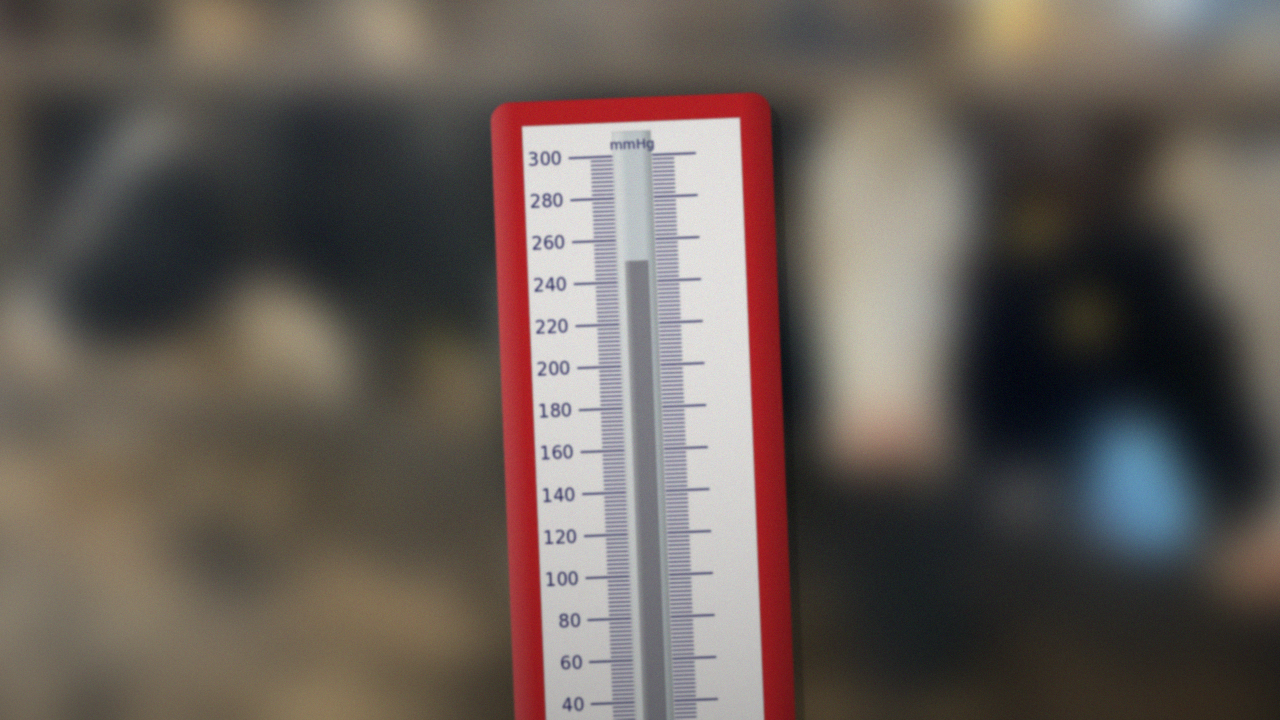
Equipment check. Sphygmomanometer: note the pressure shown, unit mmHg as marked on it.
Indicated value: 250 mmHg
